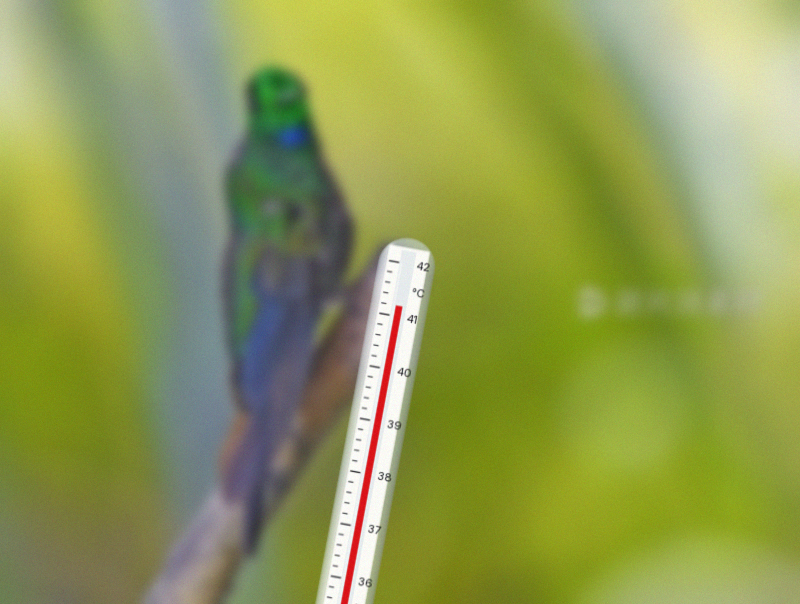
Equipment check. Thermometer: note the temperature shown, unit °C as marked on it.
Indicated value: 41.2 °C
